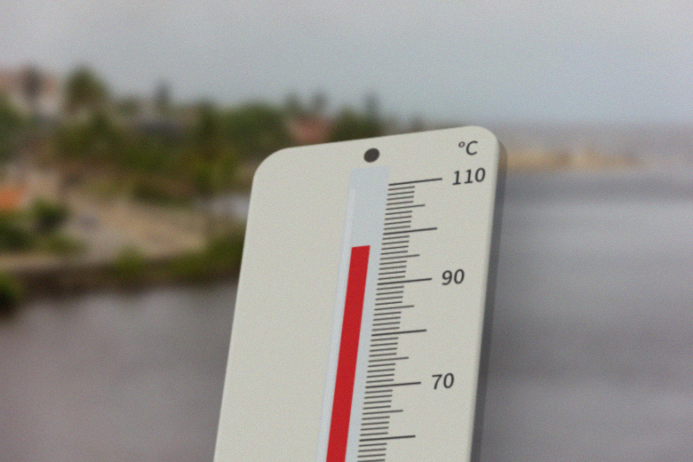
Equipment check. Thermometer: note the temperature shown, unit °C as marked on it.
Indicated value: 98 °C
